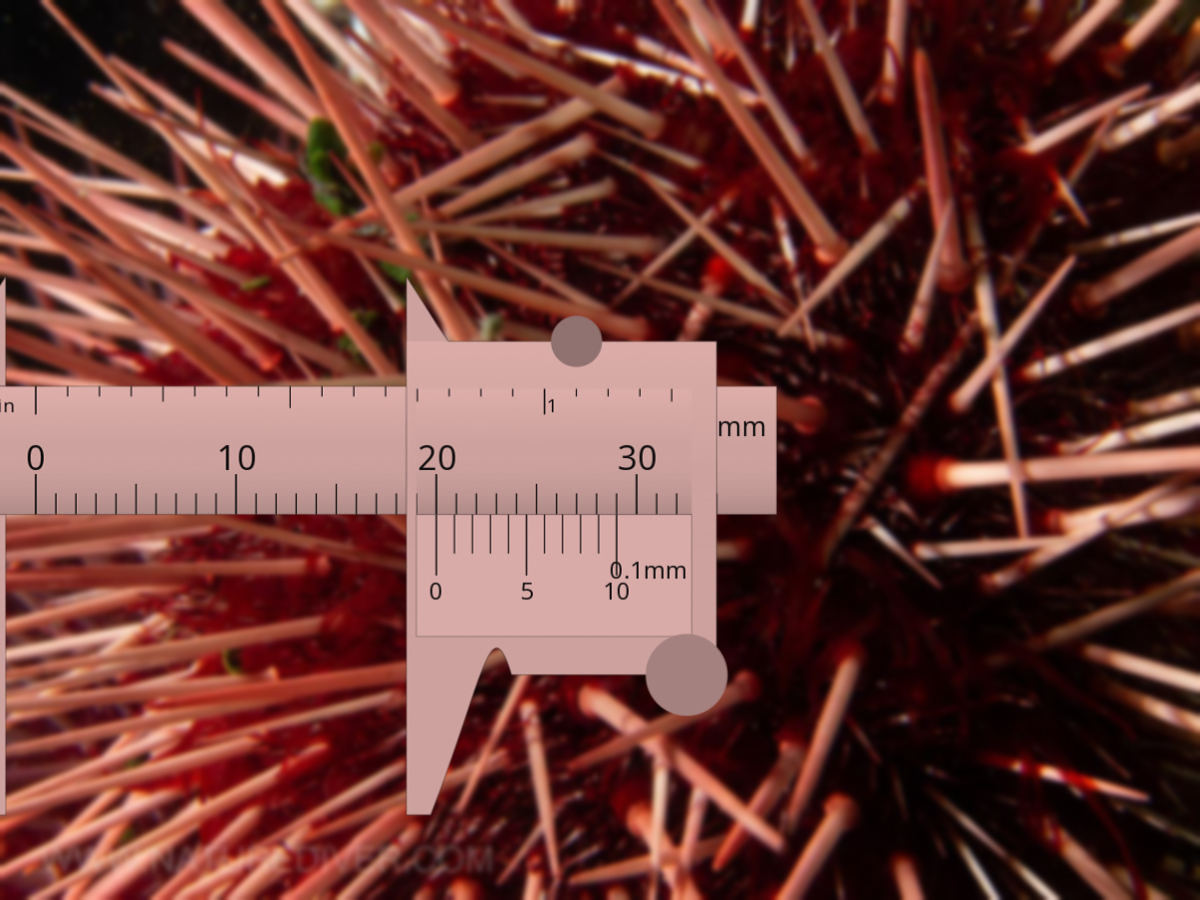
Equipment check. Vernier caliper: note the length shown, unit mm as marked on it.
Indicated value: 20.0 mm
